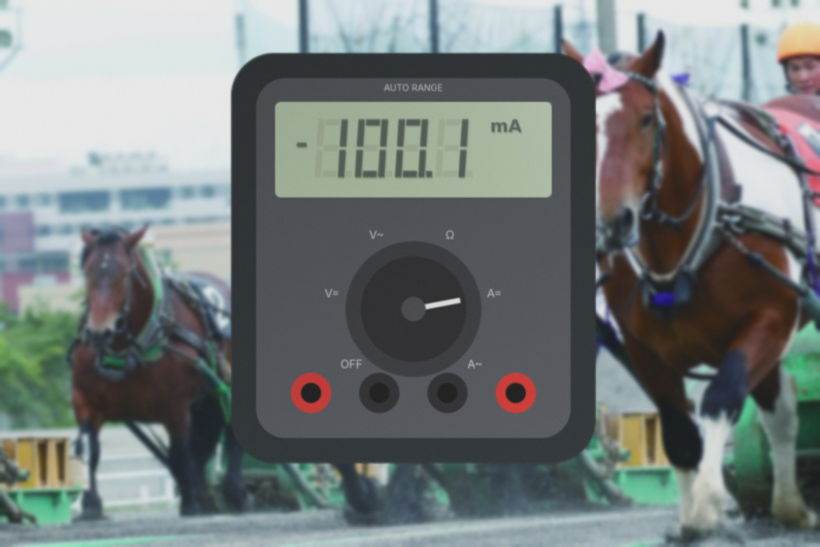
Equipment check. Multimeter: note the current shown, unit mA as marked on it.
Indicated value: -100.1 mA
